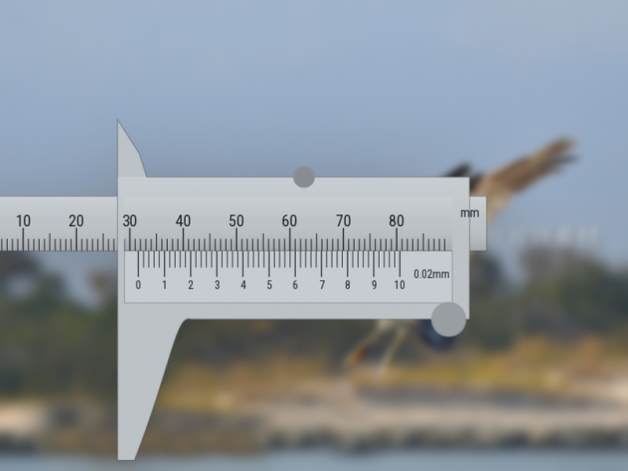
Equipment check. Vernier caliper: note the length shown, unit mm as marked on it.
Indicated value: 31.6 mm
